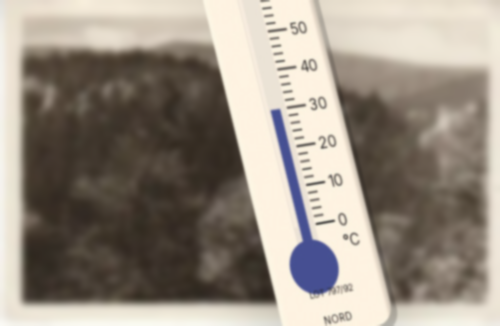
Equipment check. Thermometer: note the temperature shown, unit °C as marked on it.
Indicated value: 30 °C
